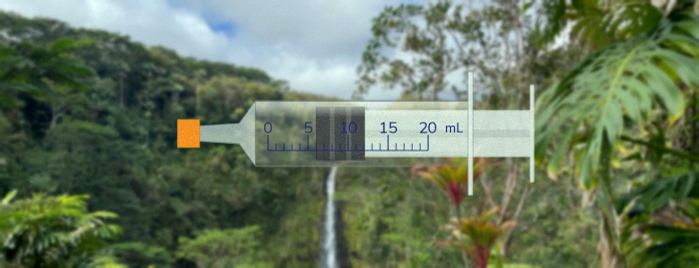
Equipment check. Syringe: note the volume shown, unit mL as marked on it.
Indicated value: 6 mL
